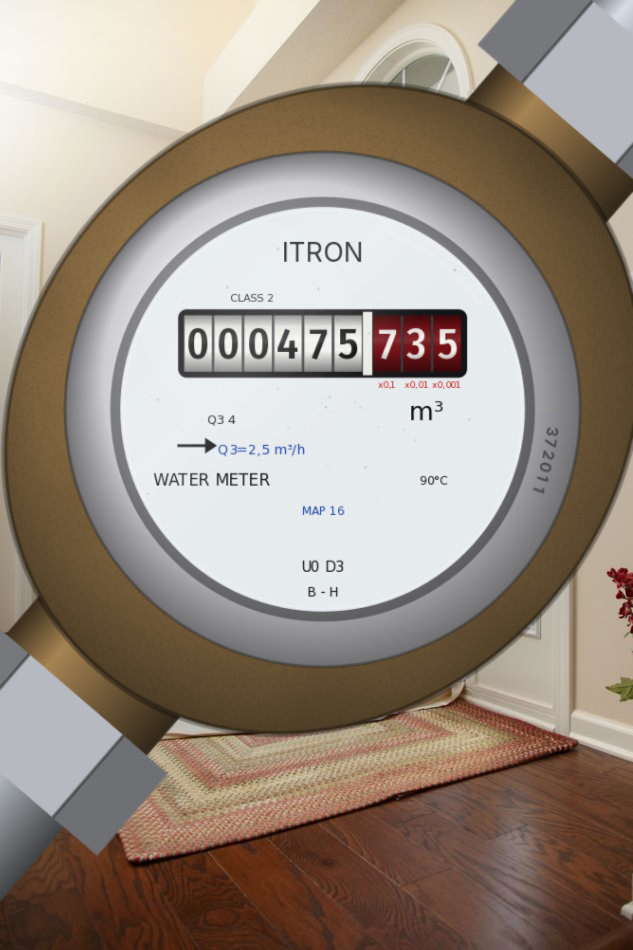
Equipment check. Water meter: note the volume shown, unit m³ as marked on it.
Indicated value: 475.735 m³
